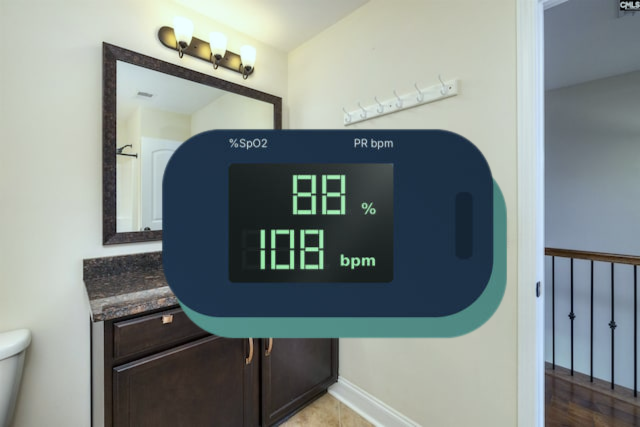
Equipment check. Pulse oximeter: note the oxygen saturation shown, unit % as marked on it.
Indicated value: 88 %
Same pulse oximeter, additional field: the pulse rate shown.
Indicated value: 108 bpm
